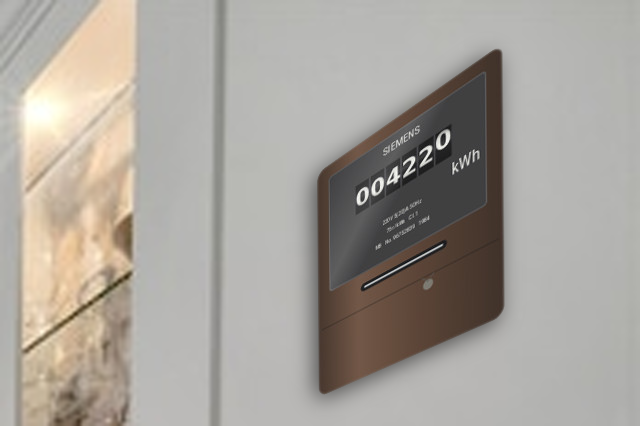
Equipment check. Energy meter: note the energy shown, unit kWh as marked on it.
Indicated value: 4220 kWh
